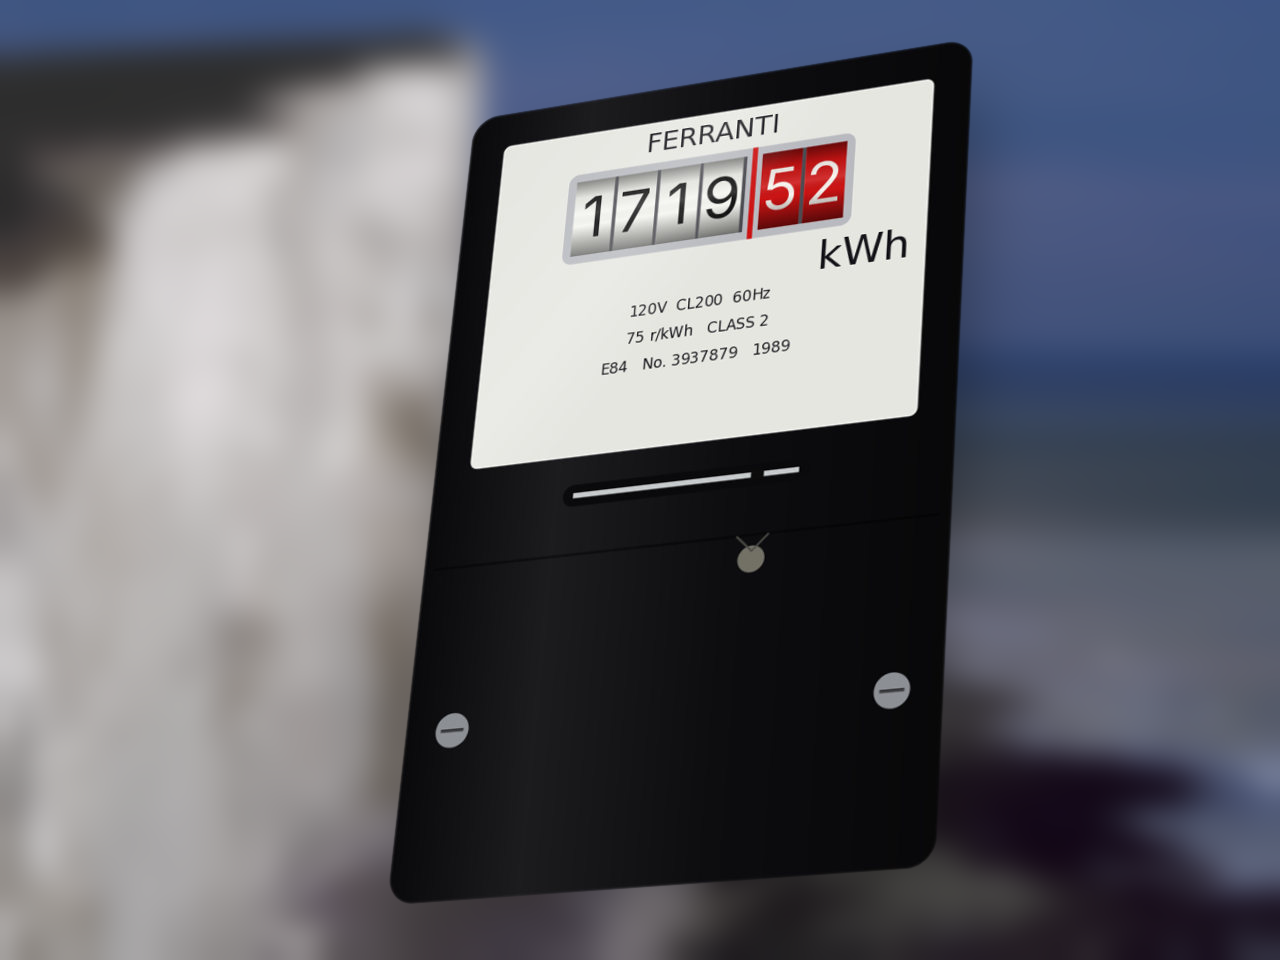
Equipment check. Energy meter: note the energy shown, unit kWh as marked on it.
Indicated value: 1719.52 kWh
